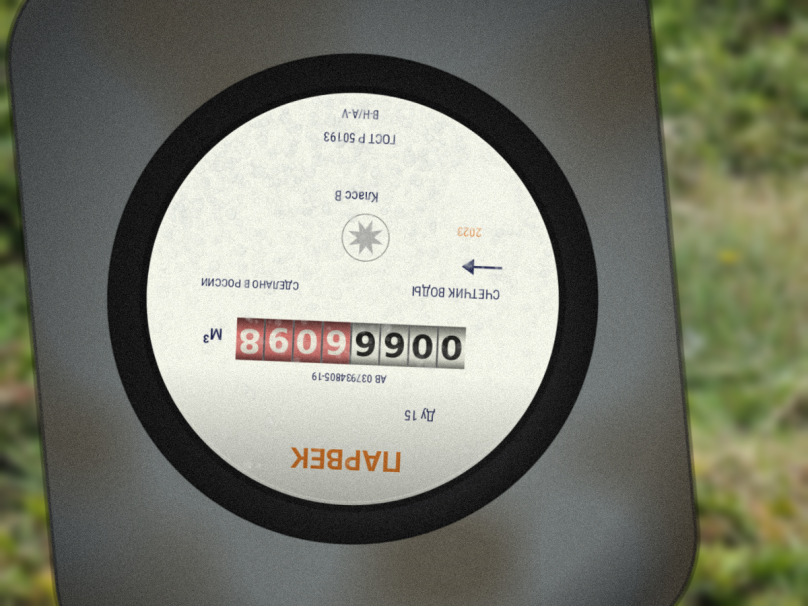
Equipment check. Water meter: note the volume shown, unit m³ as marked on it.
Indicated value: 66.6098 m³
